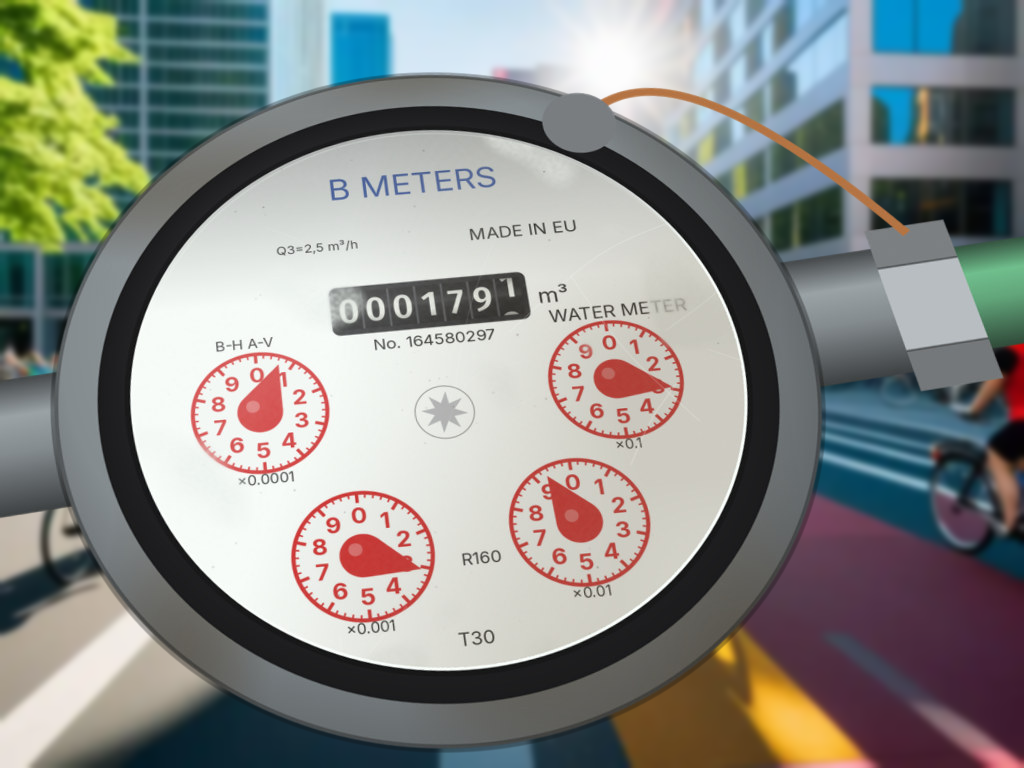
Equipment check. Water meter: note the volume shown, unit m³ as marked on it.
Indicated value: 1791.2930 m³
